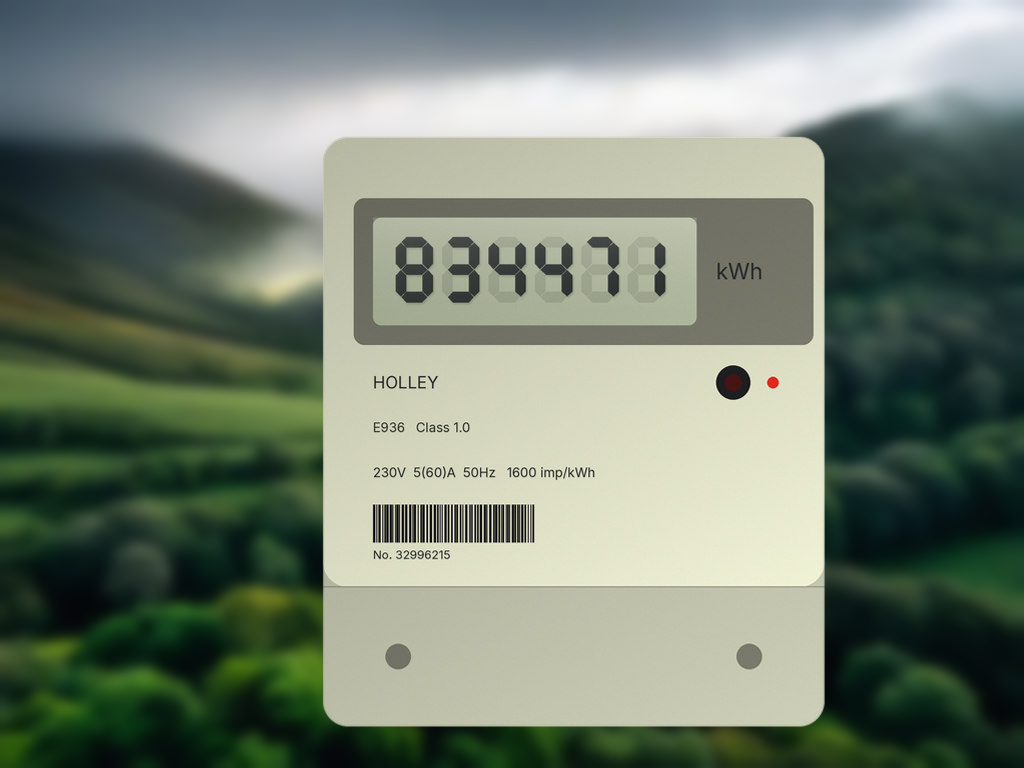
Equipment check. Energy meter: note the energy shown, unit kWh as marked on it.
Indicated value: 834471 kWh
